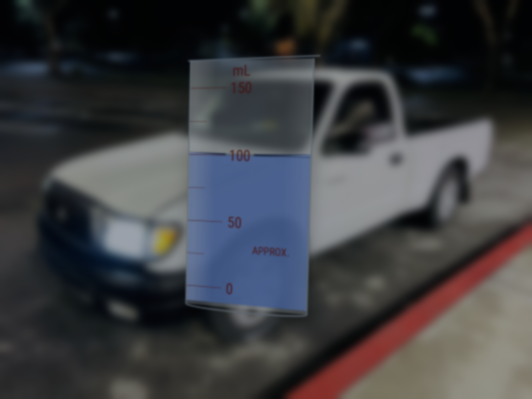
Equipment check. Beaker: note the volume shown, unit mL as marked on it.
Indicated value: 100 mL
